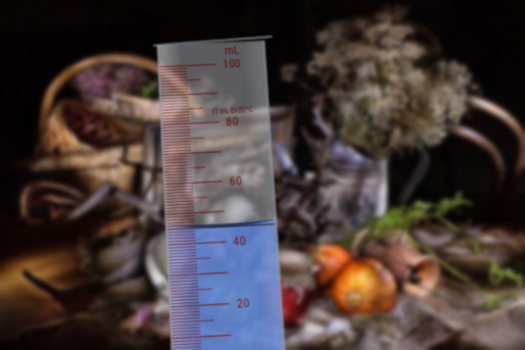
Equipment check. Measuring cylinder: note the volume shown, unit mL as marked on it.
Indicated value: 45 mL
